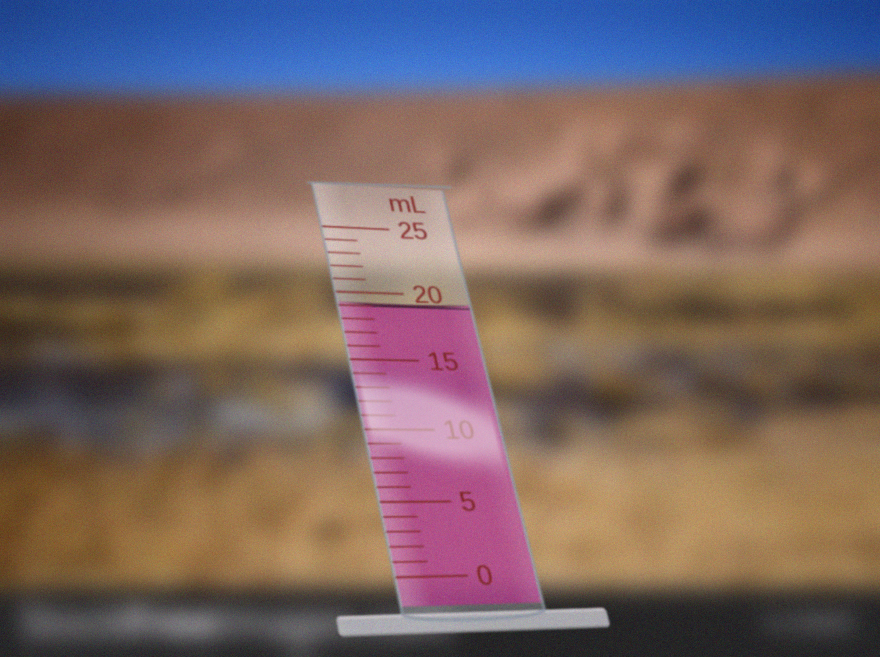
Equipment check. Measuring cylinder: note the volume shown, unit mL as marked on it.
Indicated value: 19 mL
